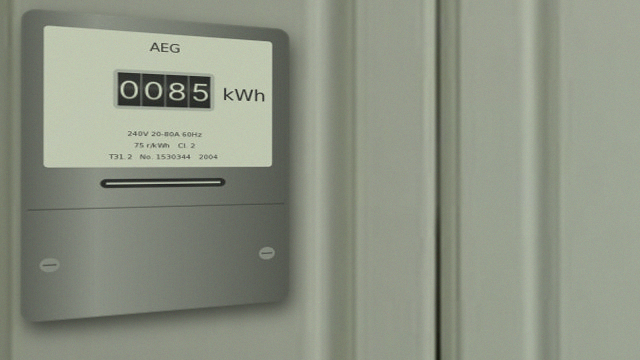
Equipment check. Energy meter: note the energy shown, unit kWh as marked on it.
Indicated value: 85 kWh
